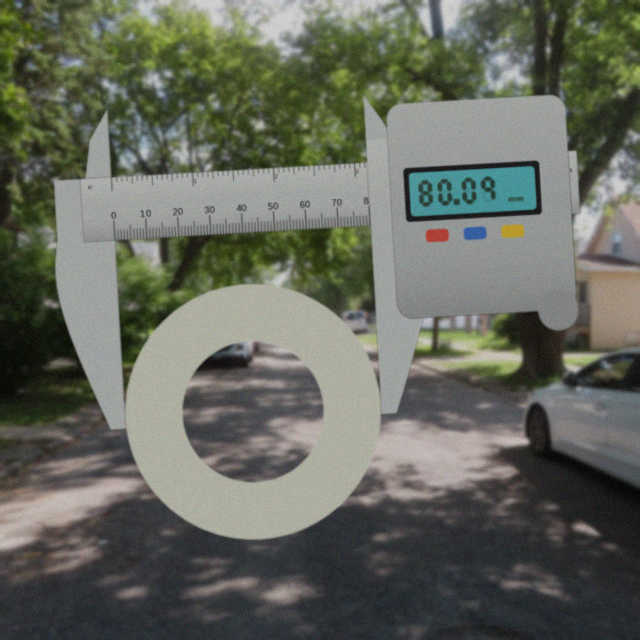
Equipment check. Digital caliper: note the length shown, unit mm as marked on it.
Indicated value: 80.09 mm
